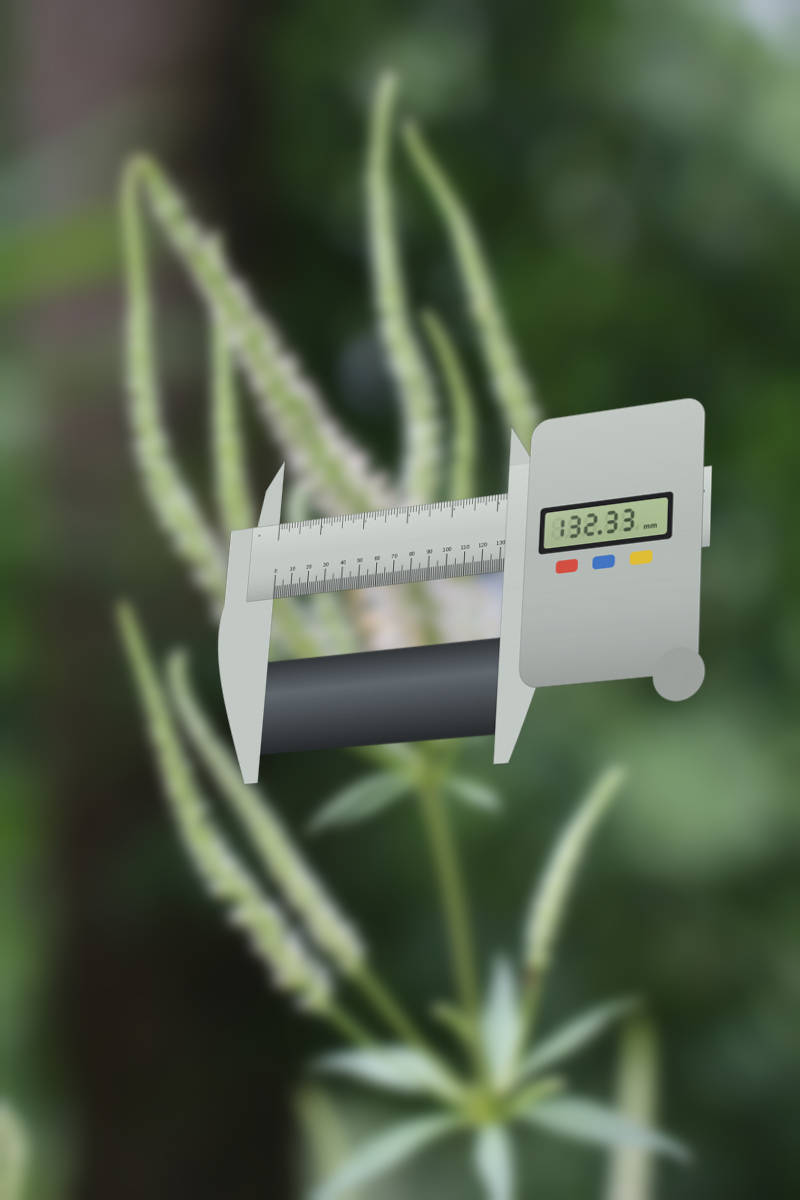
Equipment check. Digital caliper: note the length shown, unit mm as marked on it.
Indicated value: 132.33 mm
